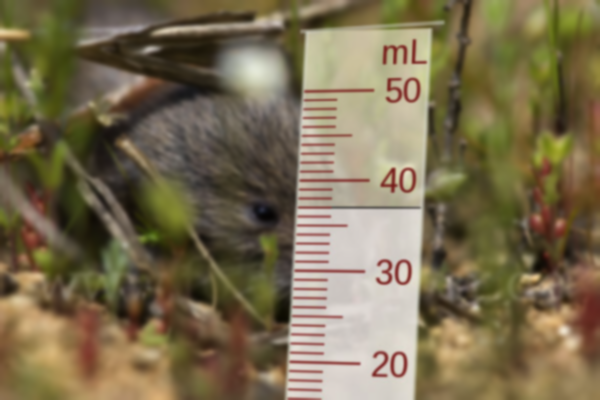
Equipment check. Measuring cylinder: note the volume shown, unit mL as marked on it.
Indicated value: 37 mL
